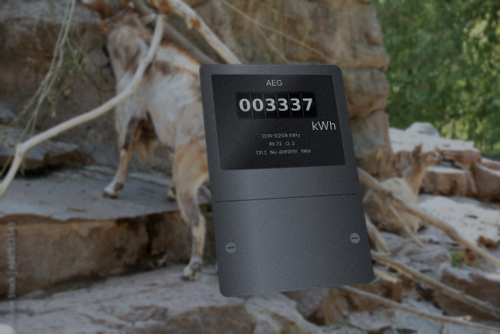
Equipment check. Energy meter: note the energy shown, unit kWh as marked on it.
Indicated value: 3337 kWh
